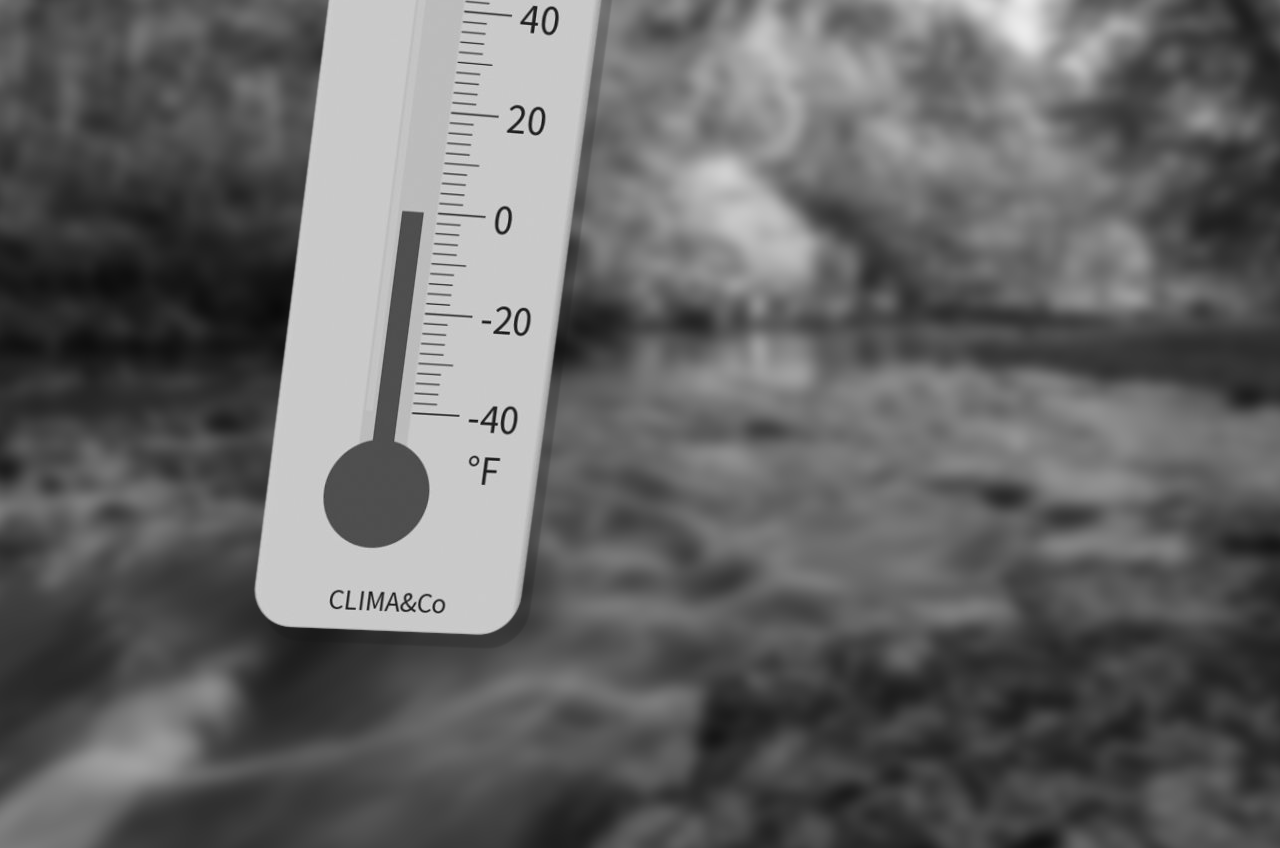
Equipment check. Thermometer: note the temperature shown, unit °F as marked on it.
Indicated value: 0 °F
